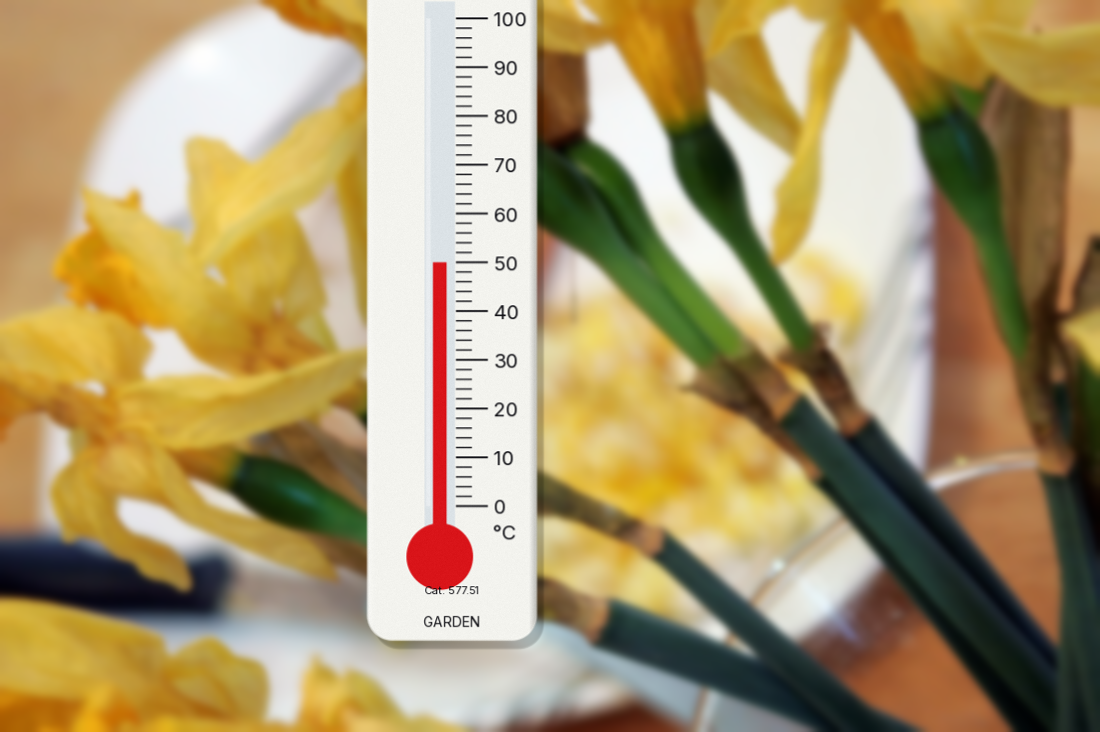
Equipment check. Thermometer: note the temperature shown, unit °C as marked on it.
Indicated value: 50 °C
